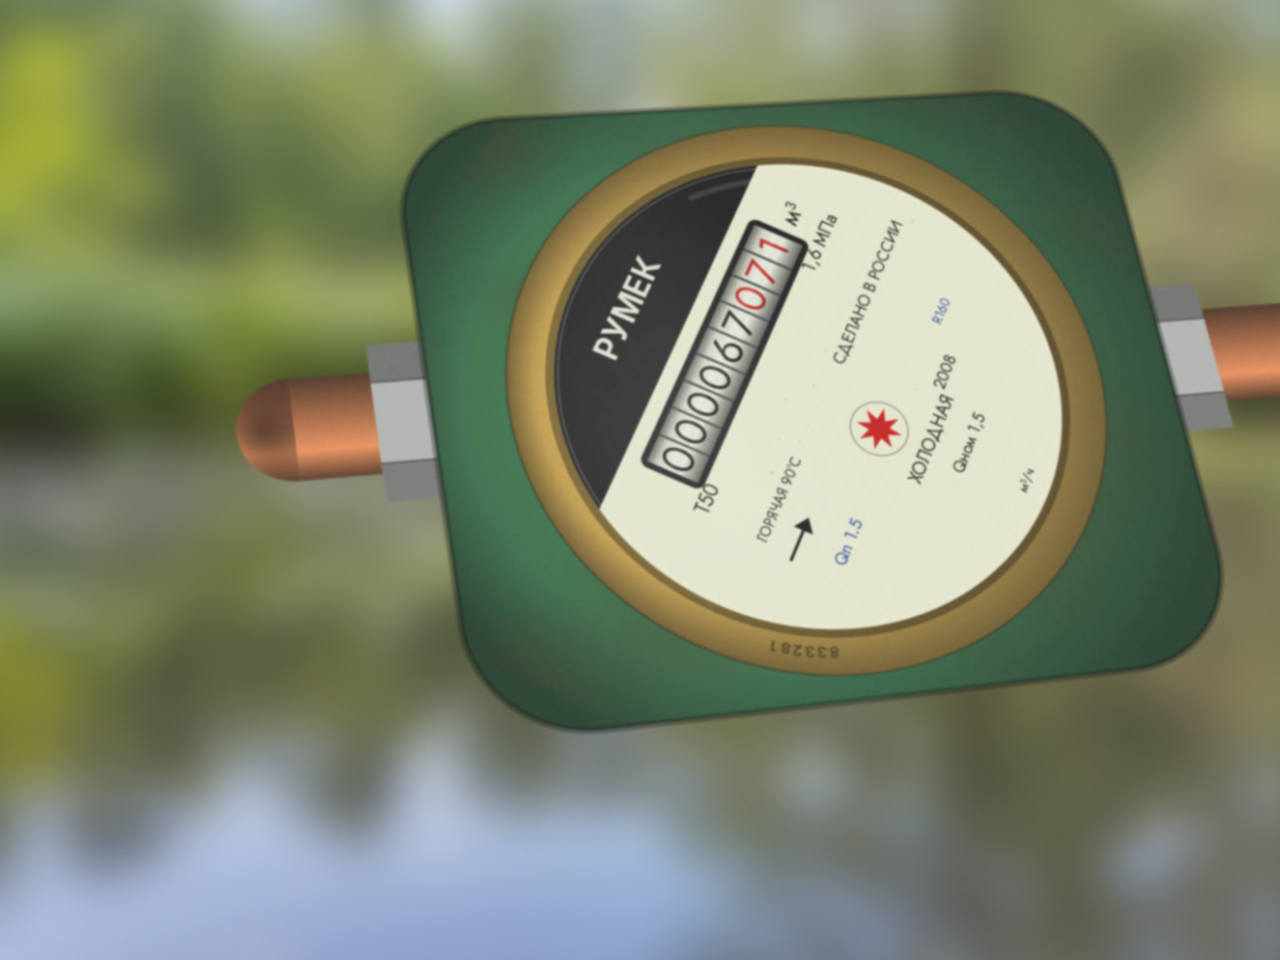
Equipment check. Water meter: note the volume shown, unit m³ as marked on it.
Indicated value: 67.071 m³
